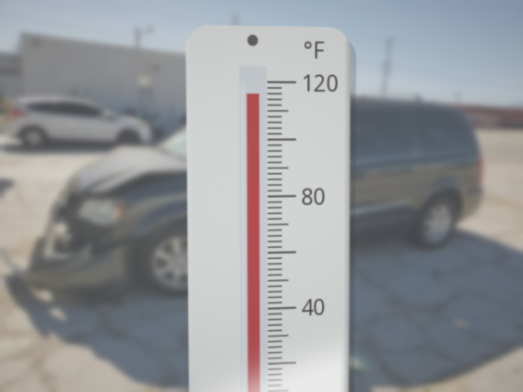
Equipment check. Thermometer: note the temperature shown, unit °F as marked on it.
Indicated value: 116 °F
